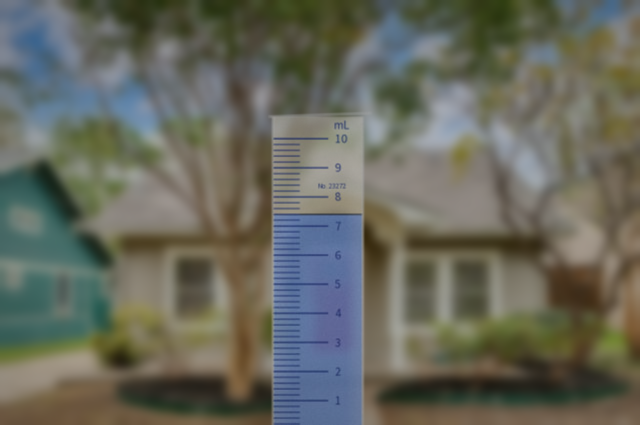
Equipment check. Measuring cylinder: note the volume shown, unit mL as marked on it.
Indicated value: 7.4 mL
